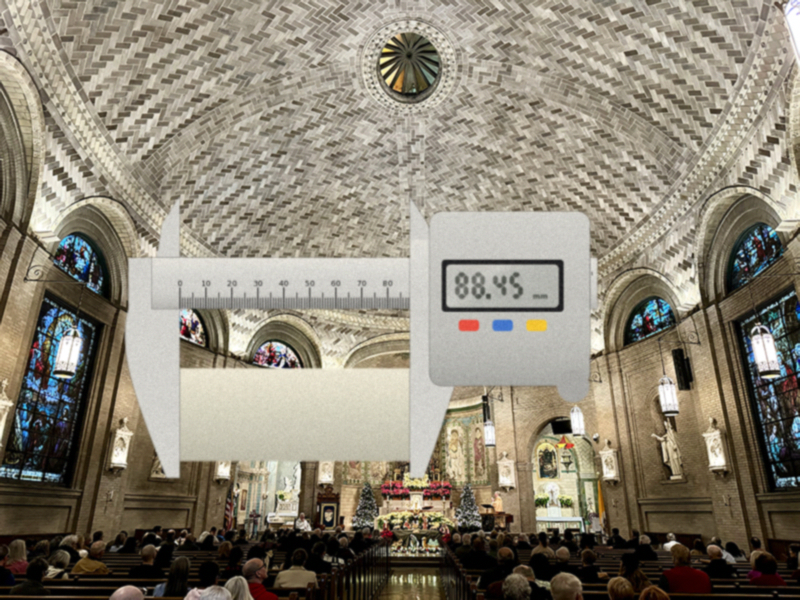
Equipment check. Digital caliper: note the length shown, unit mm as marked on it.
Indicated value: 88.45 mm
